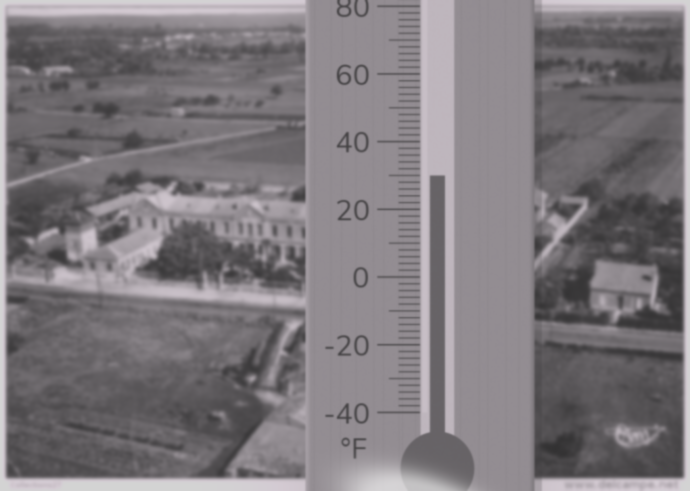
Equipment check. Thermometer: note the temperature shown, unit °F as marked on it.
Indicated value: 30 °F
